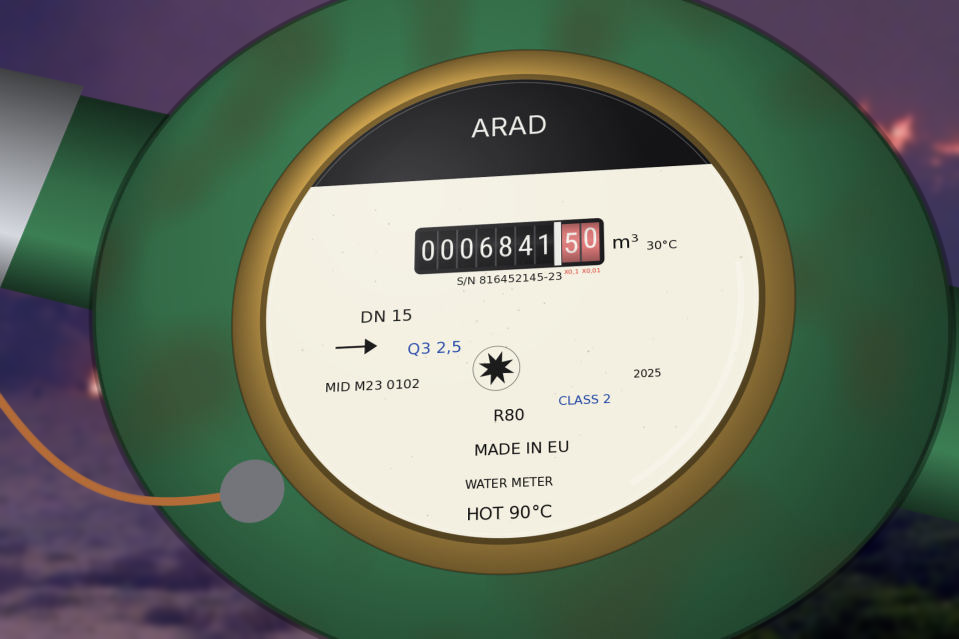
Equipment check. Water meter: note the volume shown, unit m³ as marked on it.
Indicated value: 6841.50 m³
